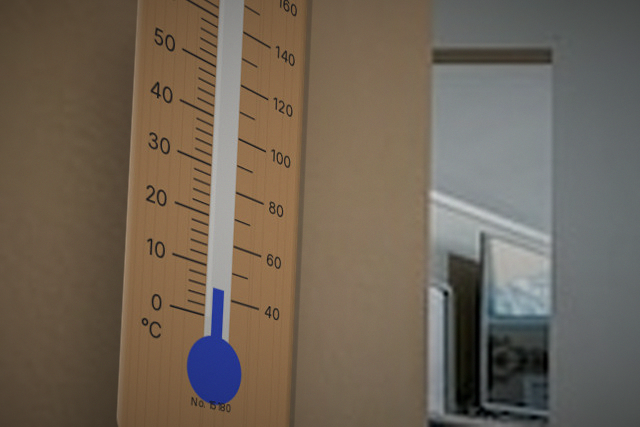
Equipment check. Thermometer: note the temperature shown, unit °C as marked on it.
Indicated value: 6 °C
